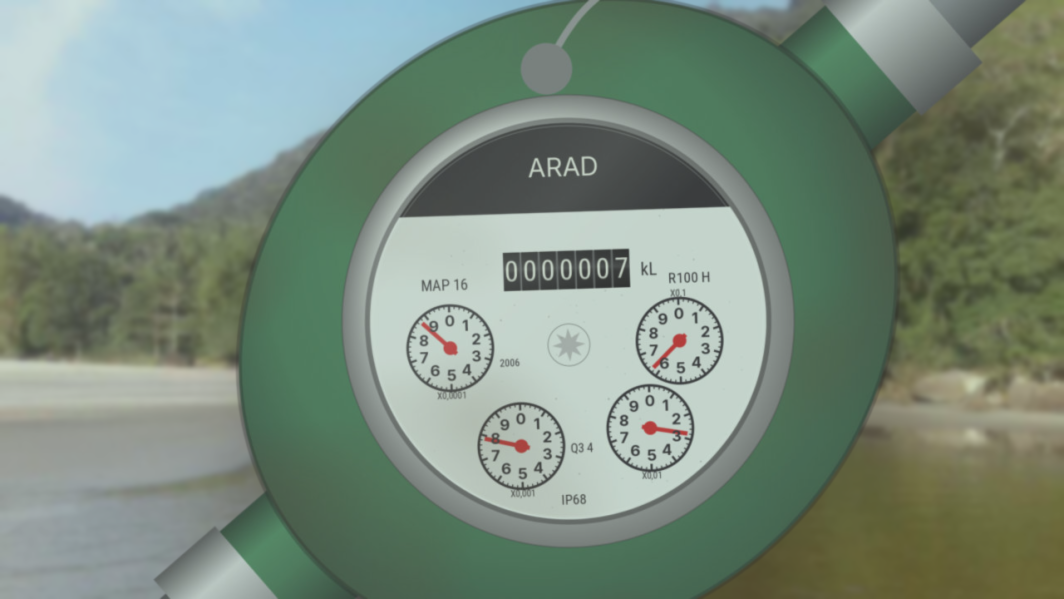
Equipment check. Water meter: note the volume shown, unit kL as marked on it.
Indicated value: 7.6278 kL
